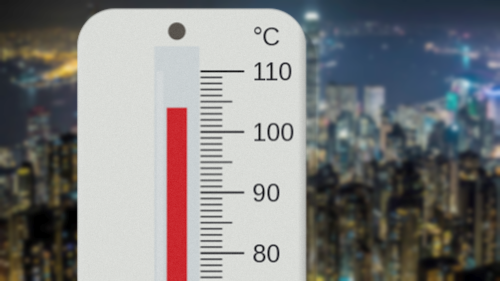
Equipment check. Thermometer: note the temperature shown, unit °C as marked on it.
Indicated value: 104 °C
